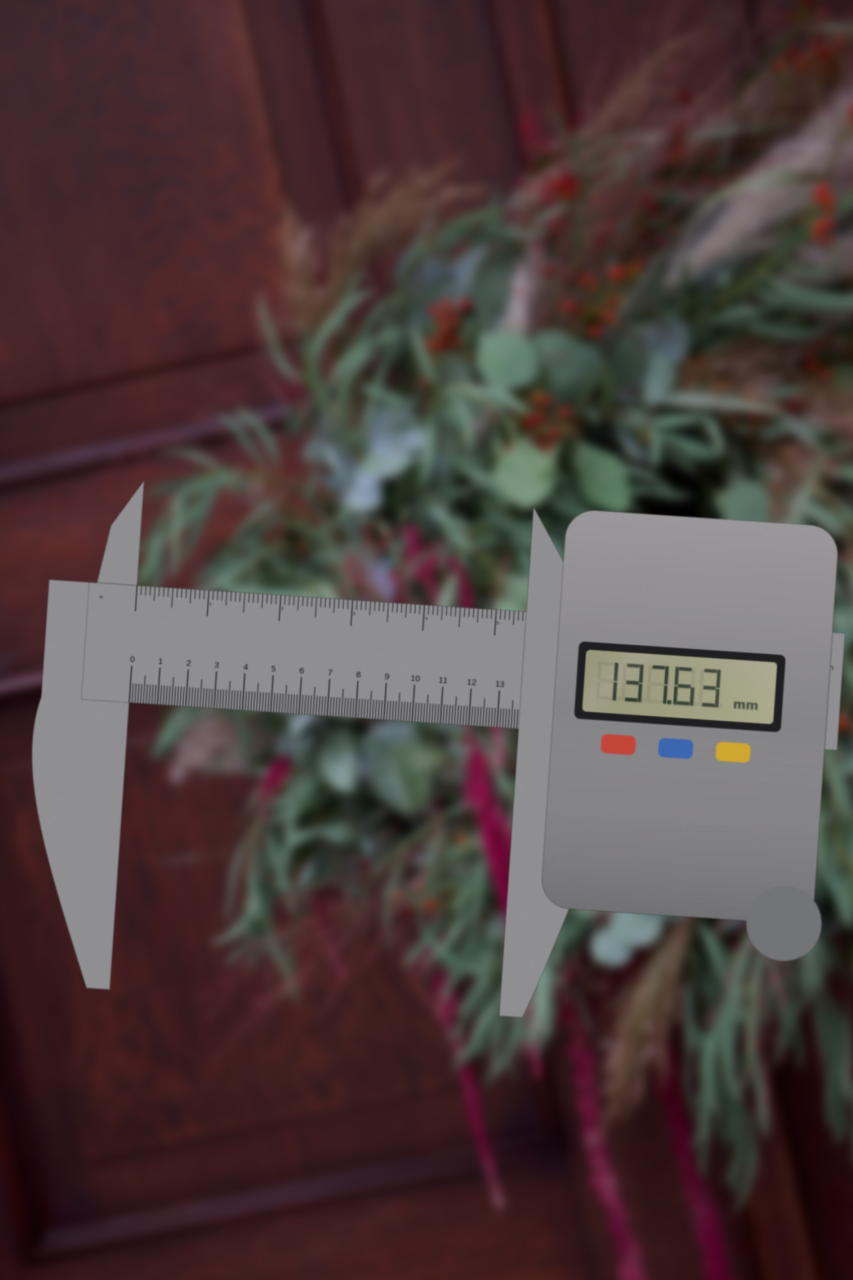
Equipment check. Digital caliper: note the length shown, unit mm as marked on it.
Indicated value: 137.63 mm
